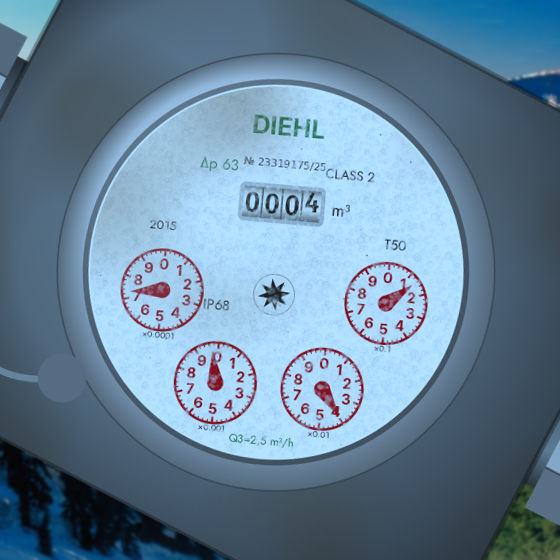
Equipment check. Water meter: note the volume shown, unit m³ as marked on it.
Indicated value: 4.1397 m³
